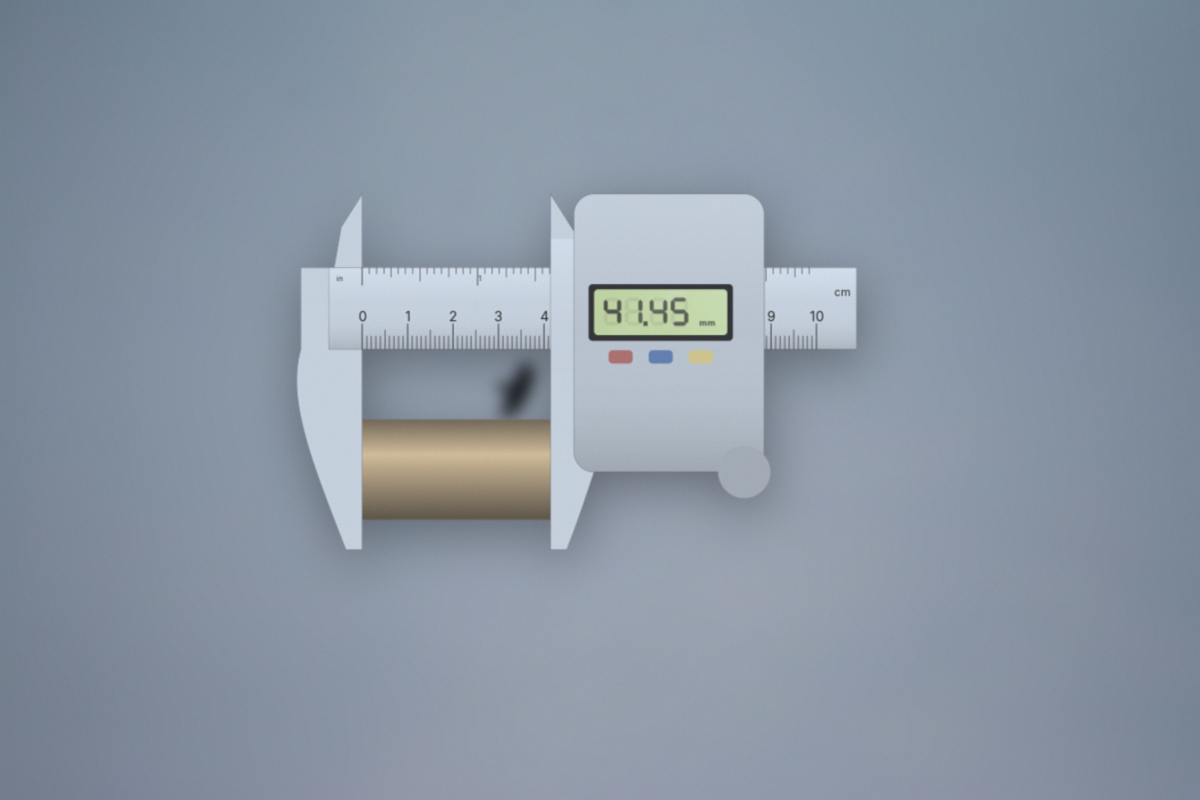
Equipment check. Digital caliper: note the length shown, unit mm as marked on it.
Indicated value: 41.45 mm
